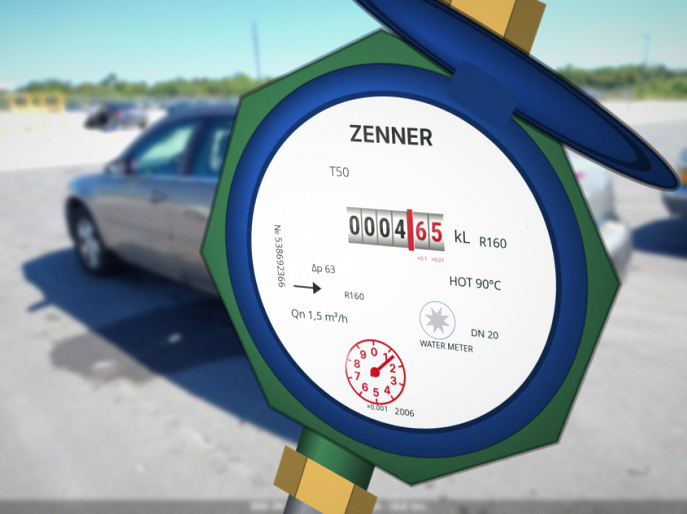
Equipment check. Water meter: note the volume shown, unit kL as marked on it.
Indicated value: 4.651 kL
